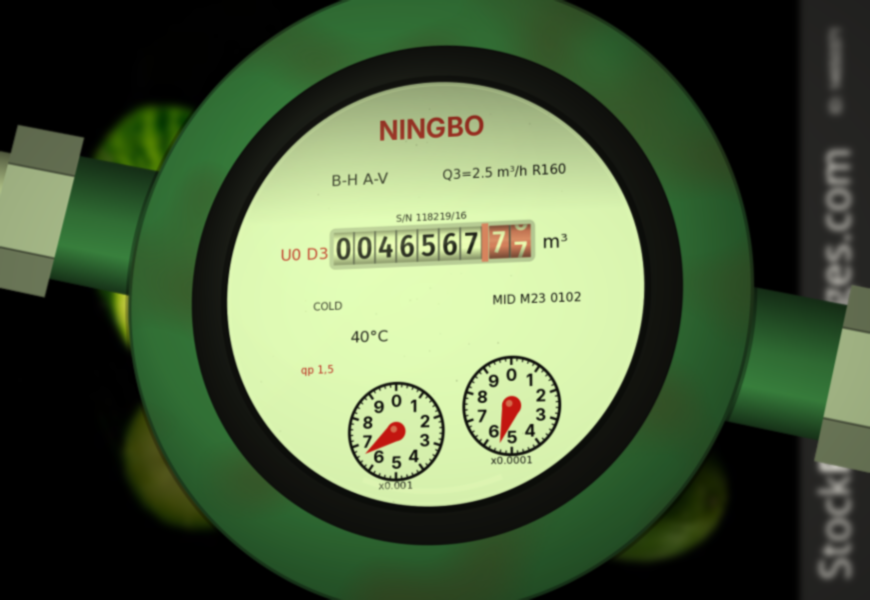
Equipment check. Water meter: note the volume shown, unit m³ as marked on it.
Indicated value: 46567.7665 m³
